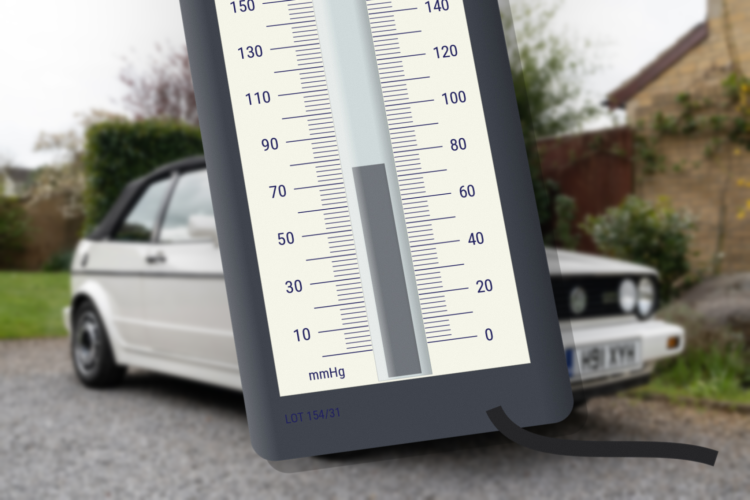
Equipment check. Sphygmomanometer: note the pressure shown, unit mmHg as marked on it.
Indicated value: 76 mmHg
